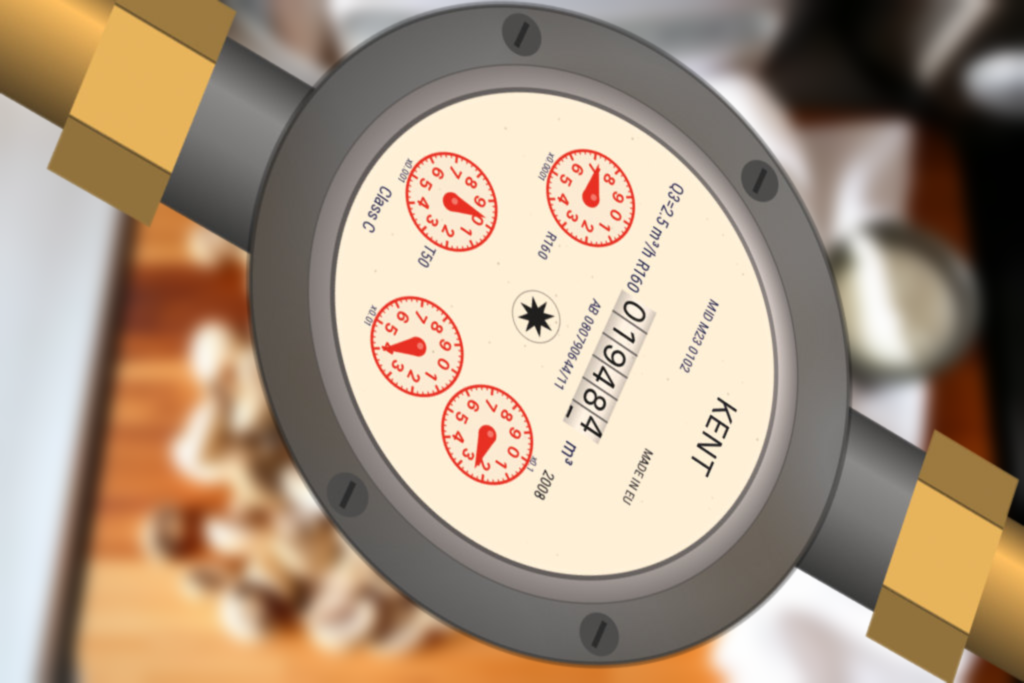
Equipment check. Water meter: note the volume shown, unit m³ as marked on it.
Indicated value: 19484.2397 m³
